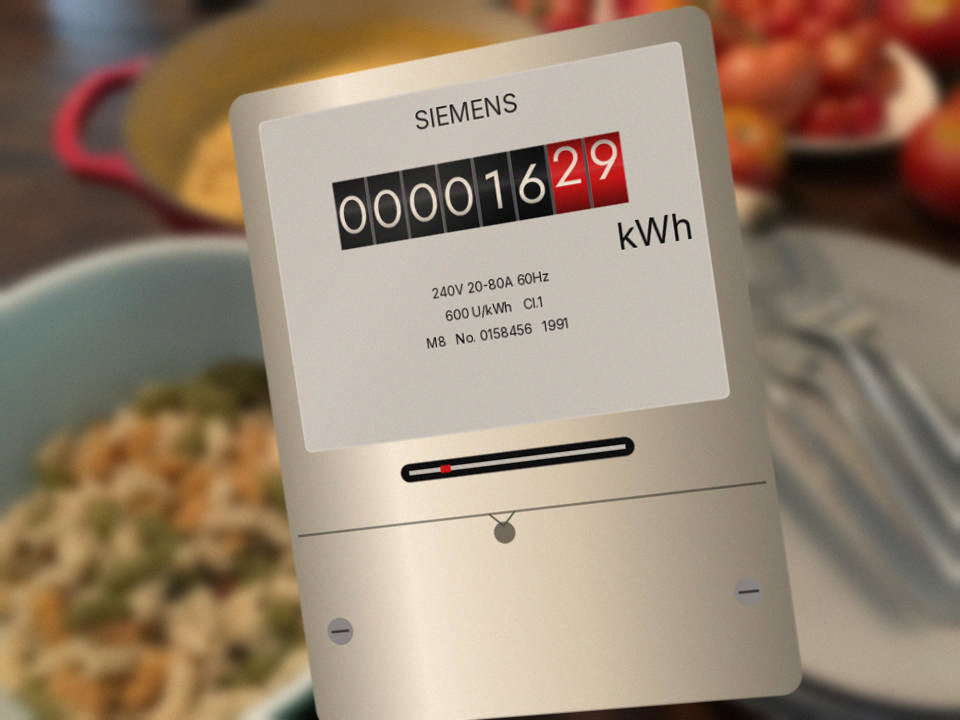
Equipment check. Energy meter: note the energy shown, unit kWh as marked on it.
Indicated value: 16.29 kWh
